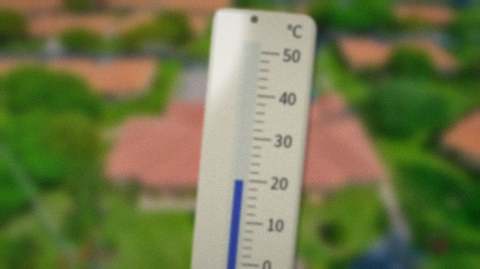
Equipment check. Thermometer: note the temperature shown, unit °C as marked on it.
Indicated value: 20 °C
